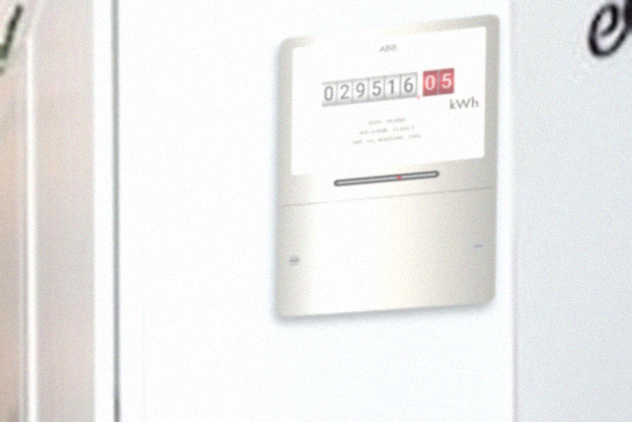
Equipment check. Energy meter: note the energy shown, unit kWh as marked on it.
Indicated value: 29516.05 kWh
